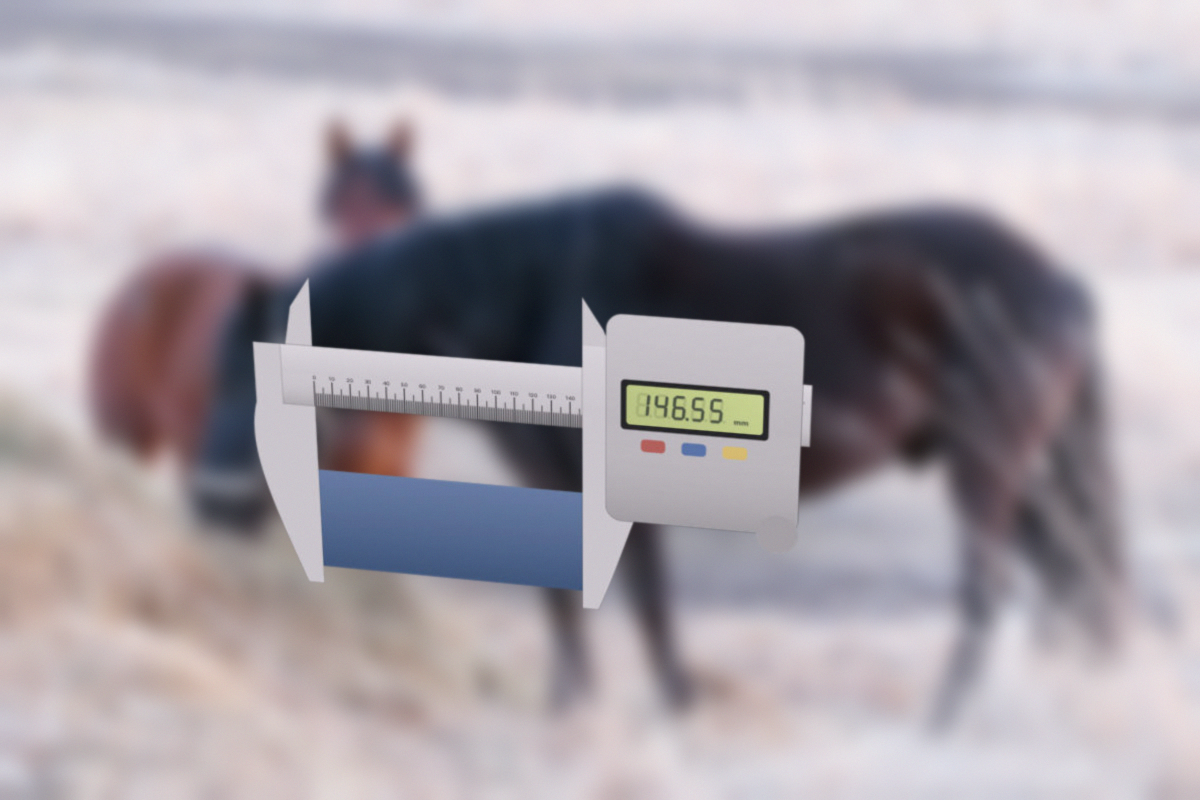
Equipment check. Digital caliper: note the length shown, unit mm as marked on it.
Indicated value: 146.55 mm
